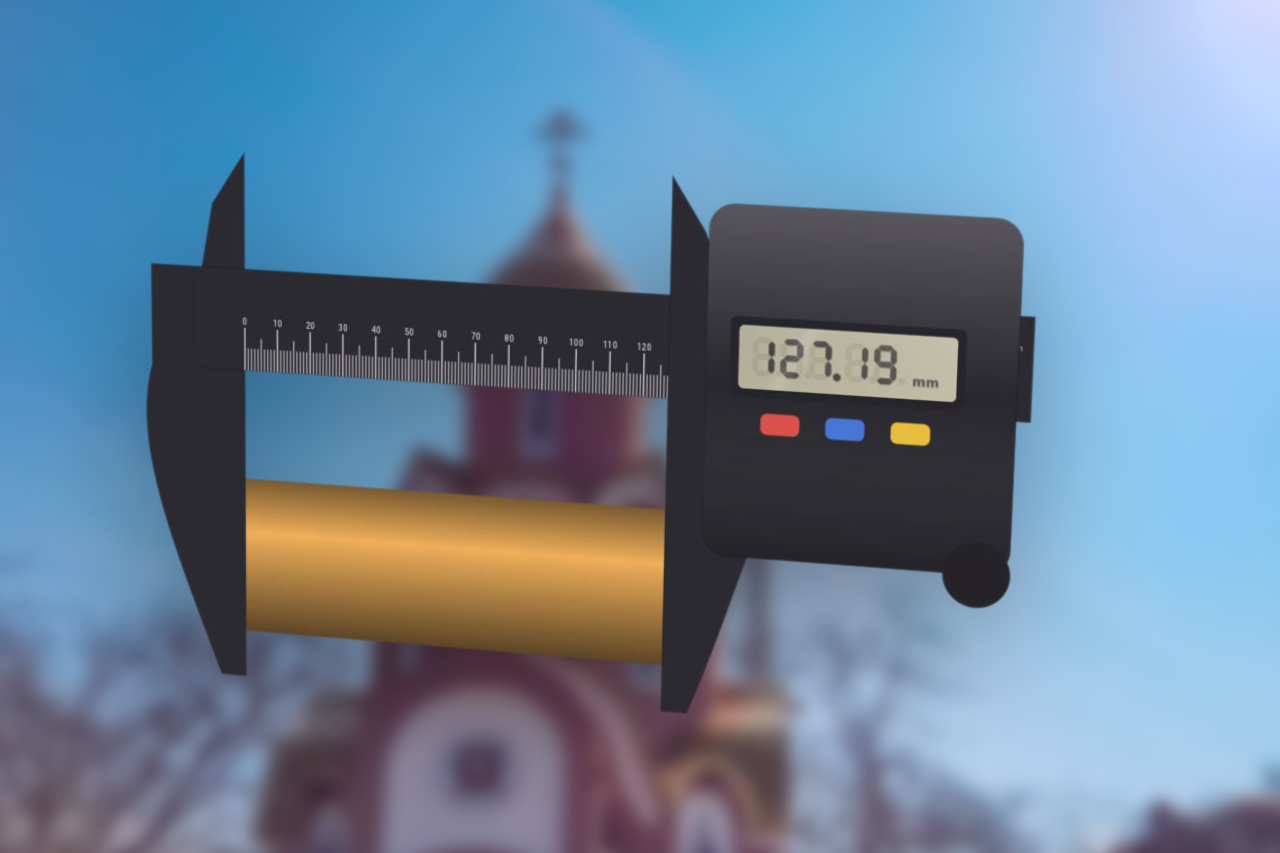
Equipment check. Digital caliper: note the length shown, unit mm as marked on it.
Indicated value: 127.19 mm
